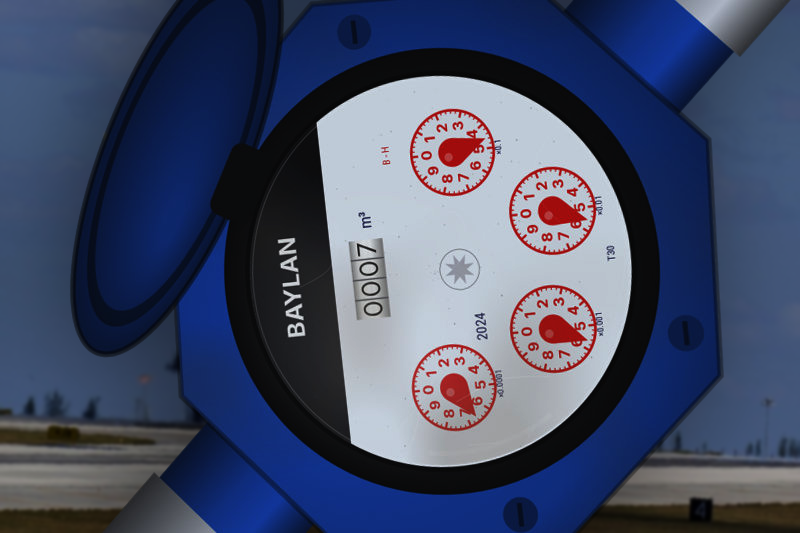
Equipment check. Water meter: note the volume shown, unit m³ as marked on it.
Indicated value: 7.4556 m³
